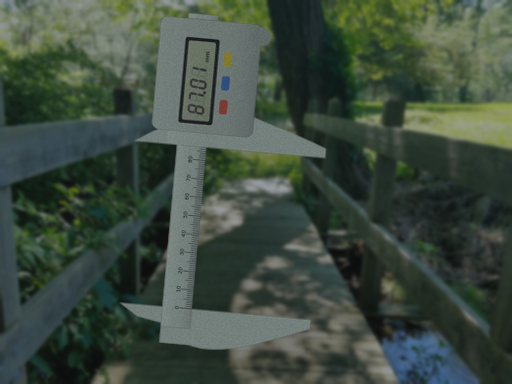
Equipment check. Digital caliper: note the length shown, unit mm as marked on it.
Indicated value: 87.01 mm
